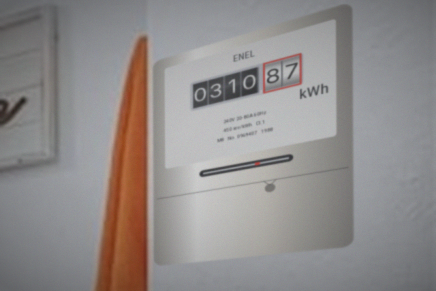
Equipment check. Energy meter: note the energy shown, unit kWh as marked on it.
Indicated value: 310.87 kWh
